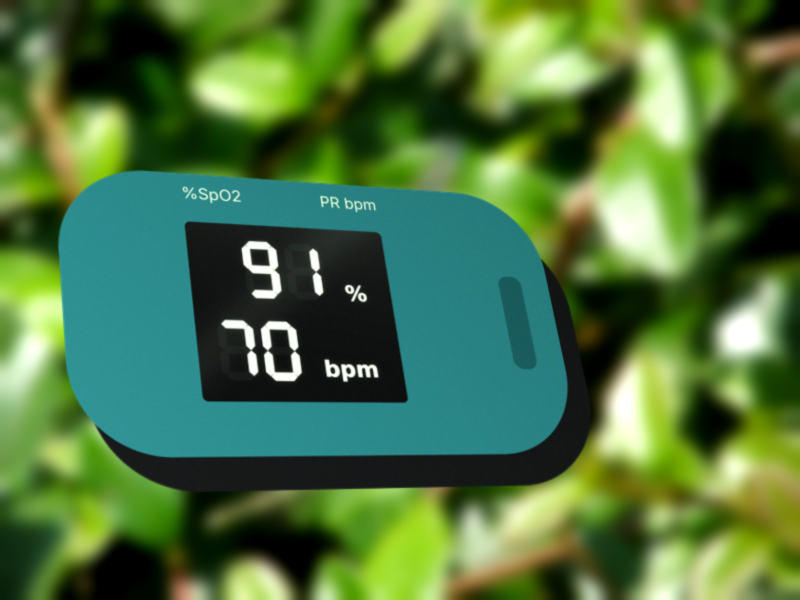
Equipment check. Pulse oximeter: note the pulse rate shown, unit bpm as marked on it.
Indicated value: 70 bpm
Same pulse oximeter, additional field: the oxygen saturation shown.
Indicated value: 91 %
